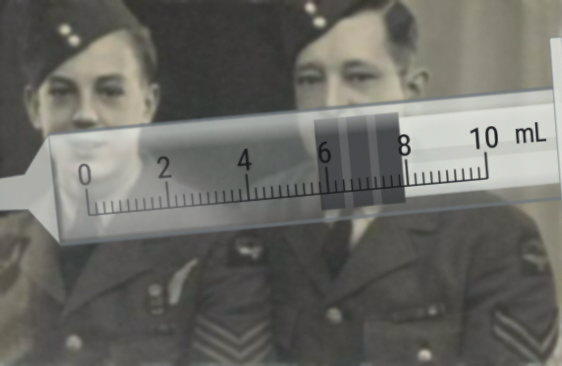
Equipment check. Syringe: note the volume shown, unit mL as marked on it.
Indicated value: 5.8 mL
